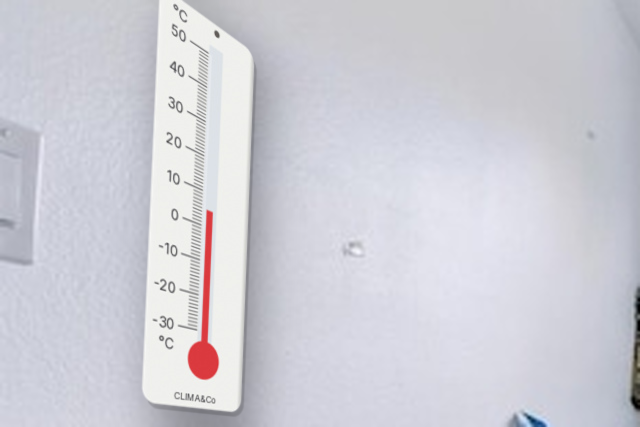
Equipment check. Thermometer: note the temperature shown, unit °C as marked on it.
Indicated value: 5 °C
